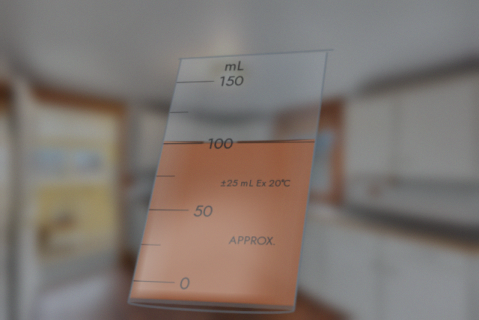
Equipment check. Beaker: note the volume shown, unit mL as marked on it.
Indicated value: 100 mL
